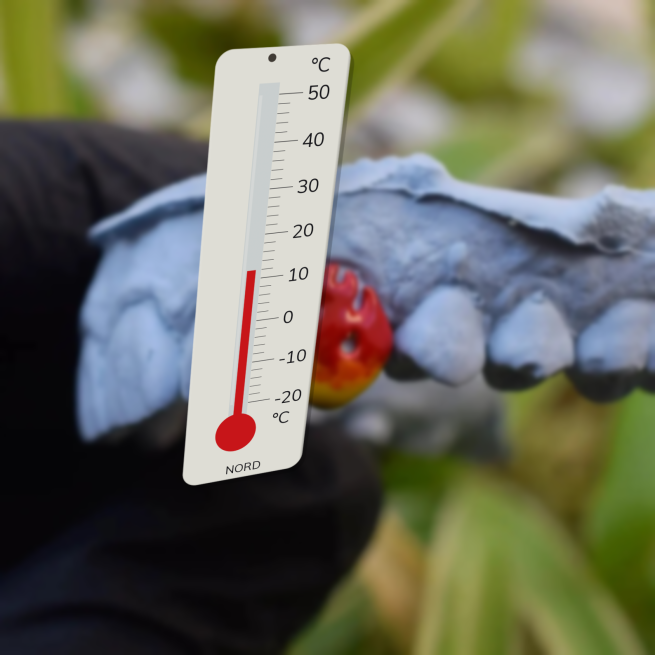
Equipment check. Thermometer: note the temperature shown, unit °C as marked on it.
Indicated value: 12 °C
